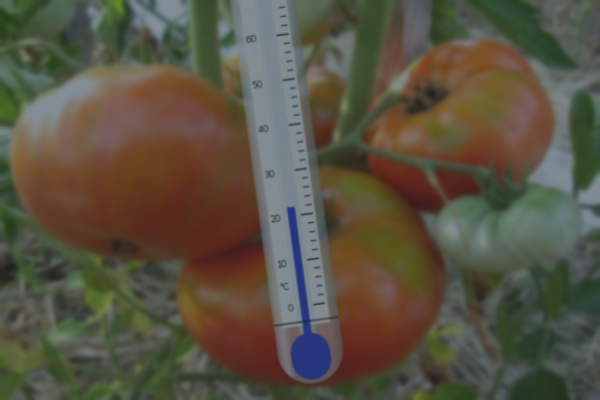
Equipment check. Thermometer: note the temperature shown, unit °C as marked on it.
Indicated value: 22 °C
